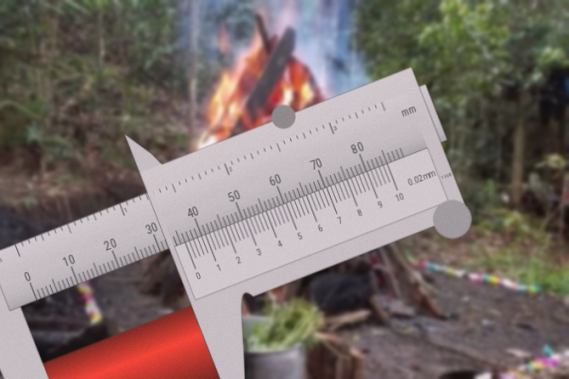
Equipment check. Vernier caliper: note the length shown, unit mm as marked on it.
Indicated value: 36.0 mm
